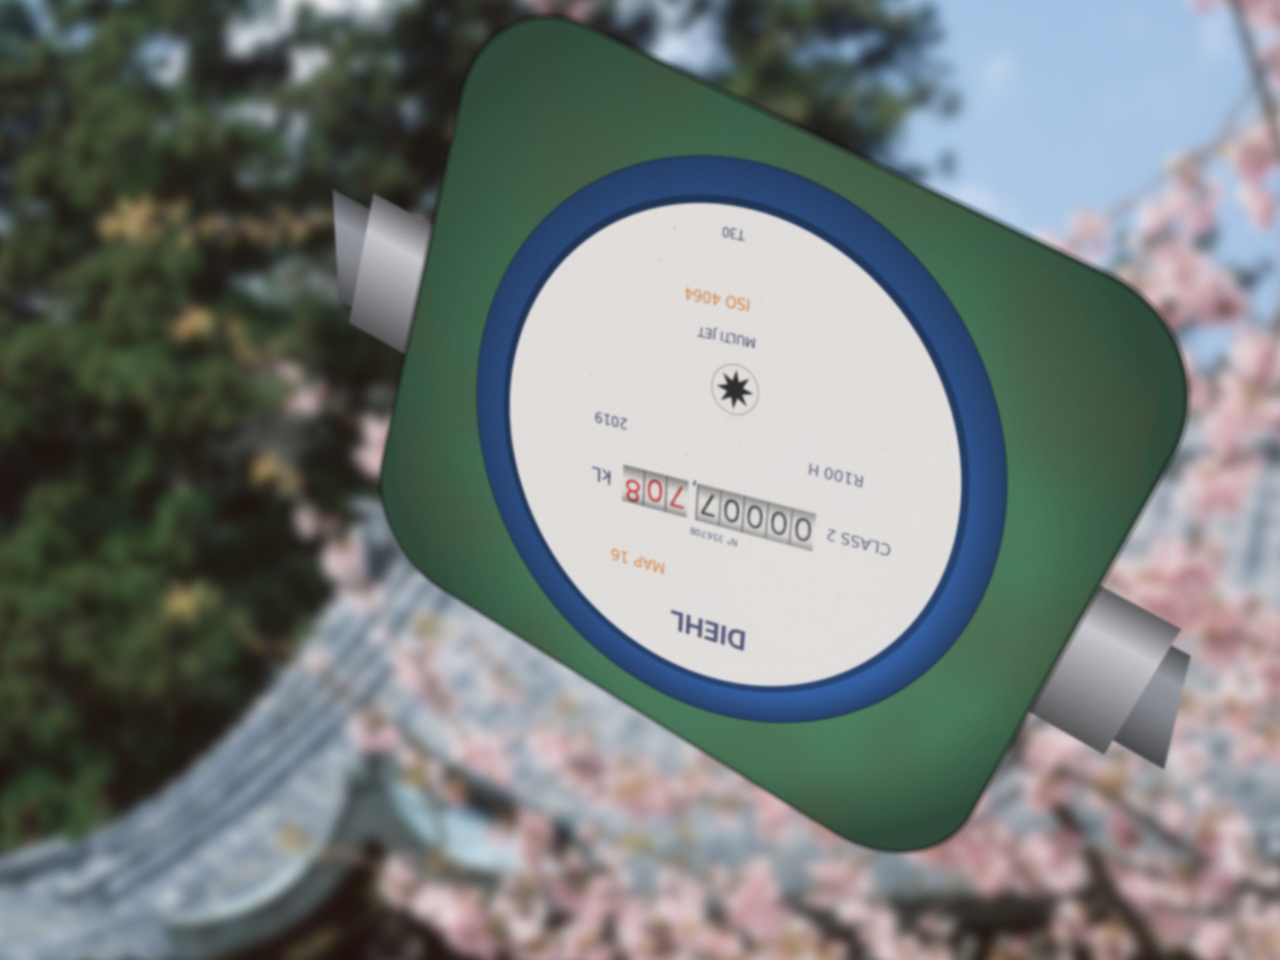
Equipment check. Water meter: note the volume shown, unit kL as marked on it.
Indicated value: 7.708 kL
